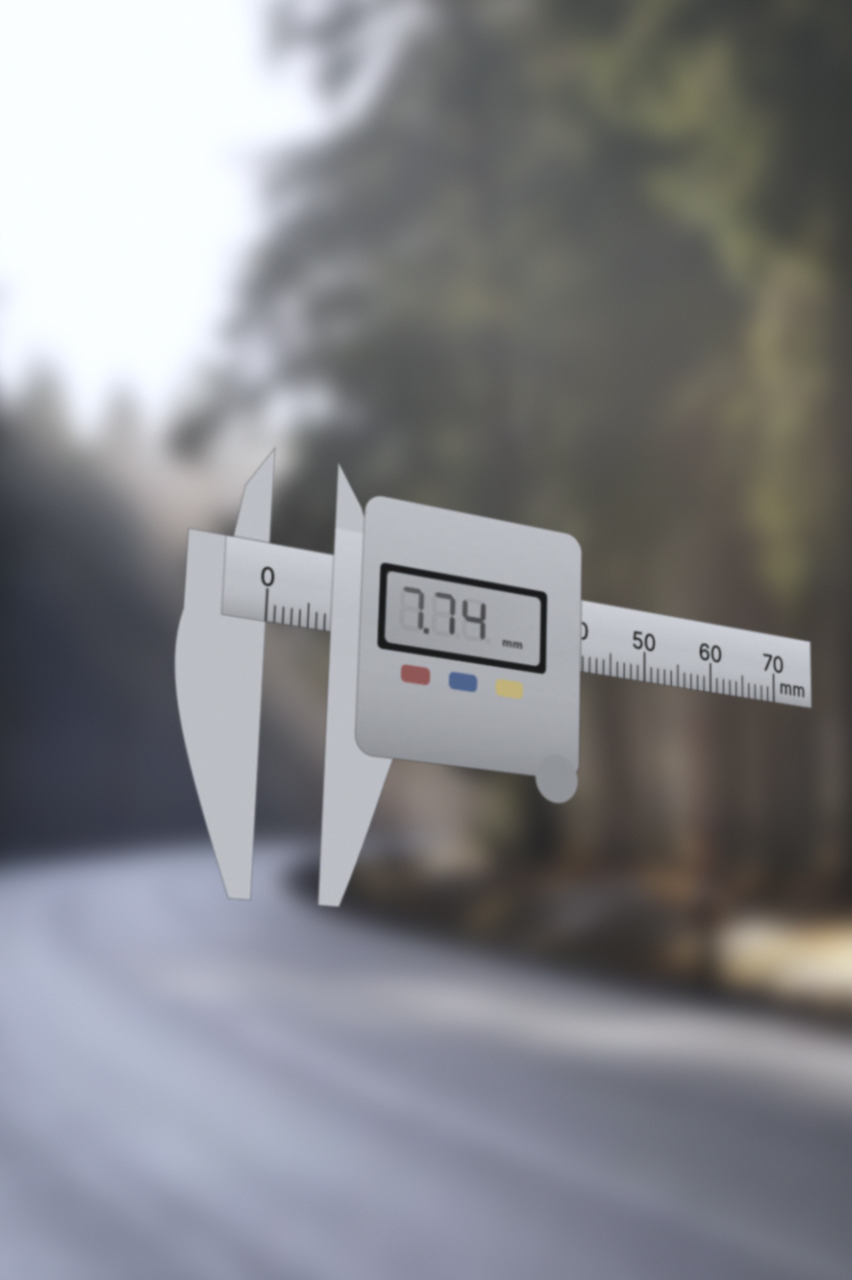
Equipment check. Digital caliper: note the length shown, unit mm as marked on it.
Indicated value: 7.74 mm
